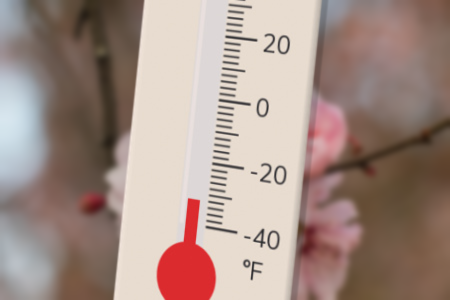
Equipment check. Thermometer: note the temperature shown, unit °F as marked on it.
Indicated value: -32 °F
